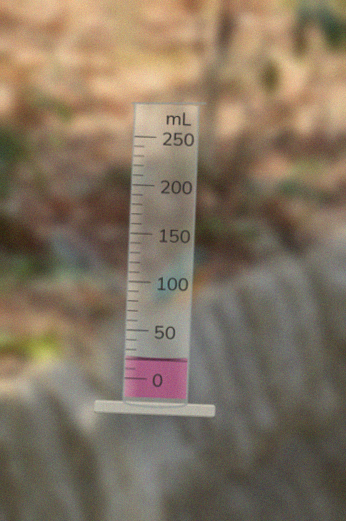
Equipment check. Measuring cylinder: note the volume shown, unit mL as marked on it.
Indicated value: 20 mL
